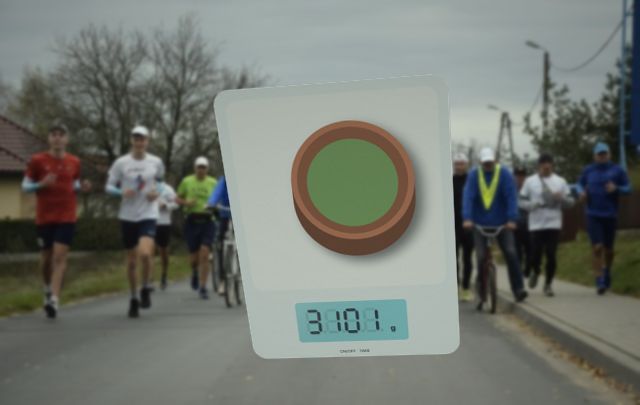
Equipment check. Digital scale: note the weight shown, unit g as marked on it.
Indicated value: 3101 g
